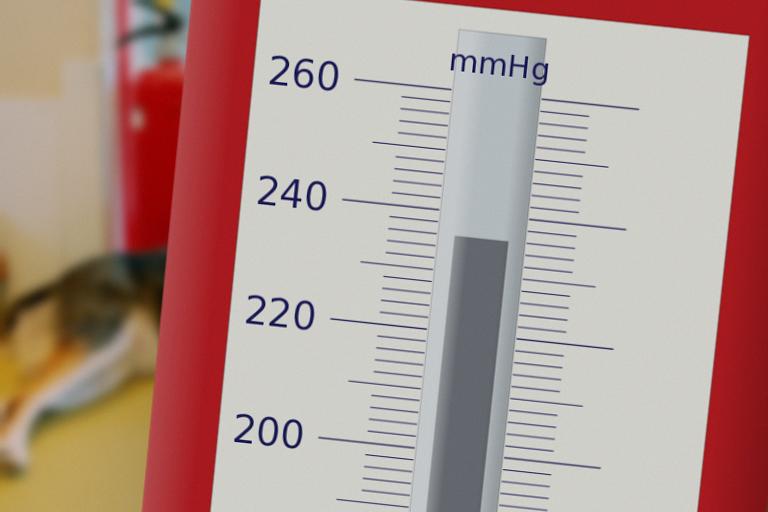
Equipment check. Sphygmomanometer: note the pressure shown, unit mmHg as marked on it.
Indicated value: 236 mmHg
